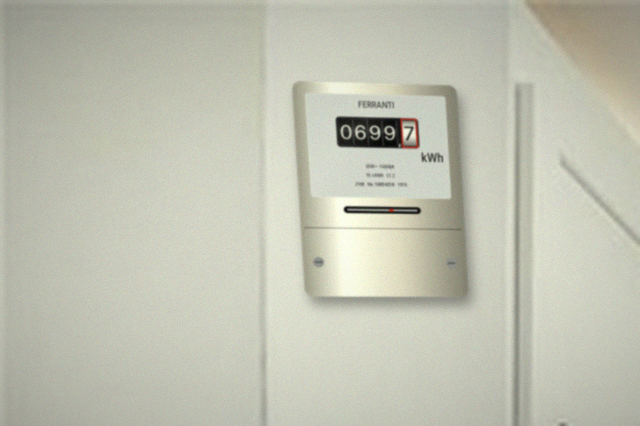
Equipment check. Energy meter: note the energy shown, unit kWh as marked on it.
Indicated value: 699.7 kWh
